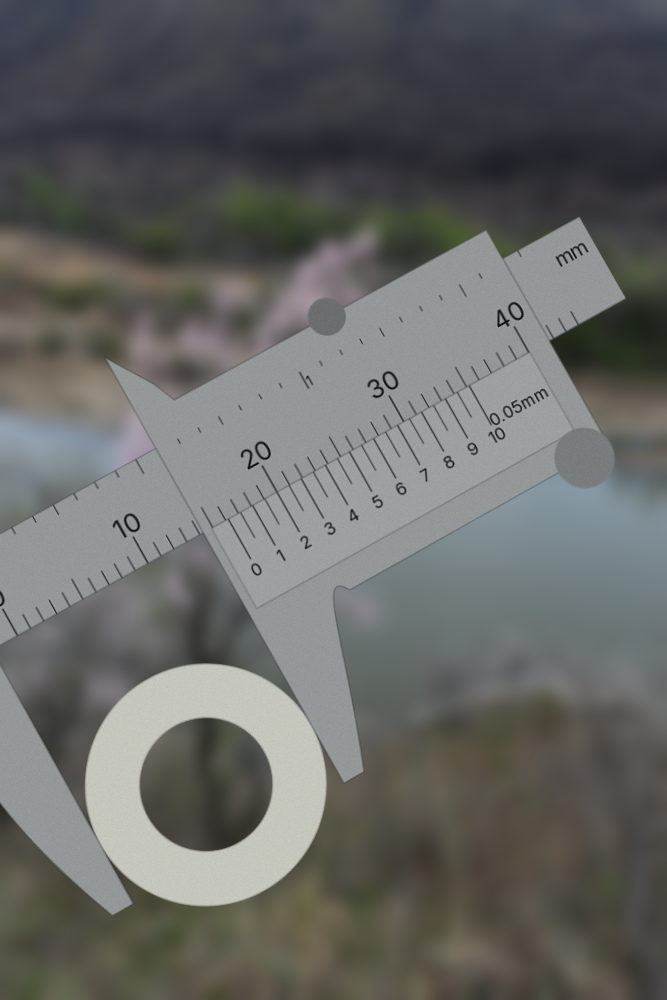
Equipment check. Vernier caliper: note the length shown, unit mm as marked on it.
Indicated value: 16.2 mm
